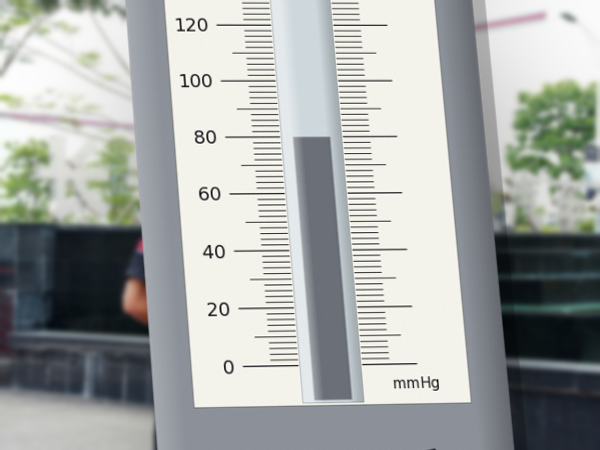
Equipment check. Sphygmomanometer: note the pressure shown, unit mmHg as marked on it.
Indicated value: 80 mmHg
